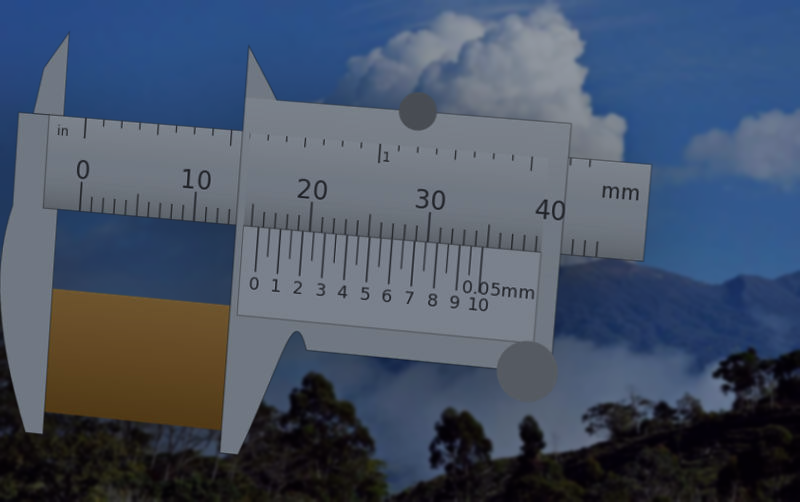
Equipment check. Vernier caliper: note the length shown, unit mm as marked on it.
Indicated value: 15.6 mm
